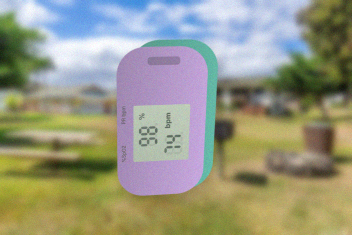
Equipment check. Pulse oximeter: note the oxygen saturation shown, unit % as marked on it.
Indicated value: 98 %
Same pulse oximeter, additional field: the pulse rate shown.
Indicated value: 74 bpm
